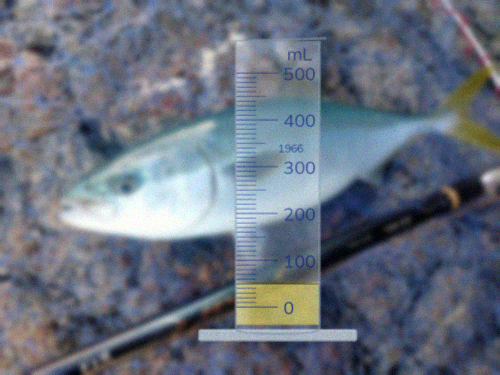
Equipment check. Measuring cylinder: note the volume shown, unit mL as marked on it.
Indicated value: 50 mL
